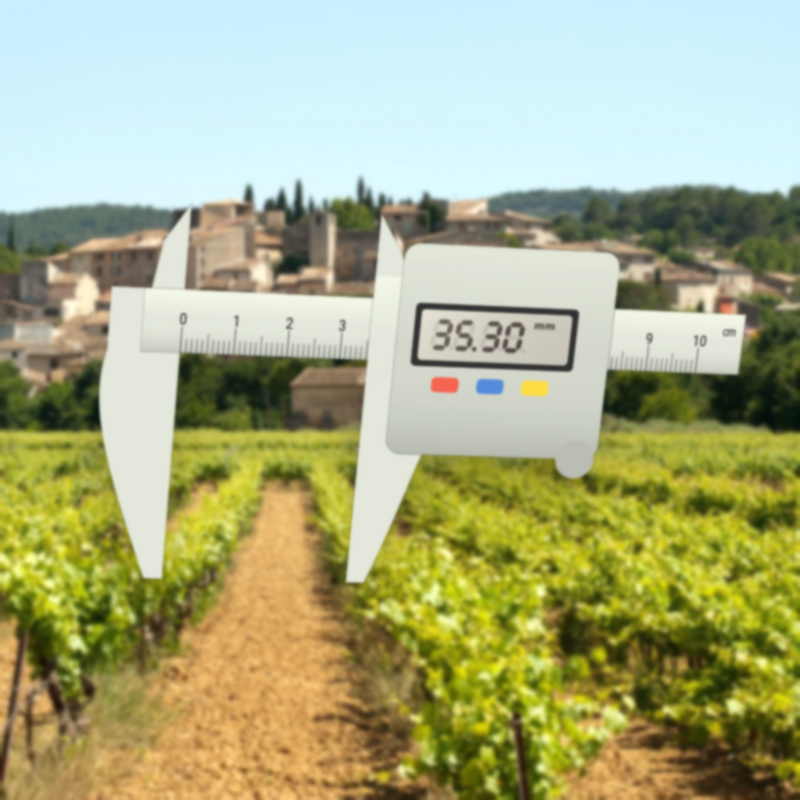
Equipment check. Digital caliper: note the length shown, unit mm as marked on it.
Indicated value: 35.30 mm
